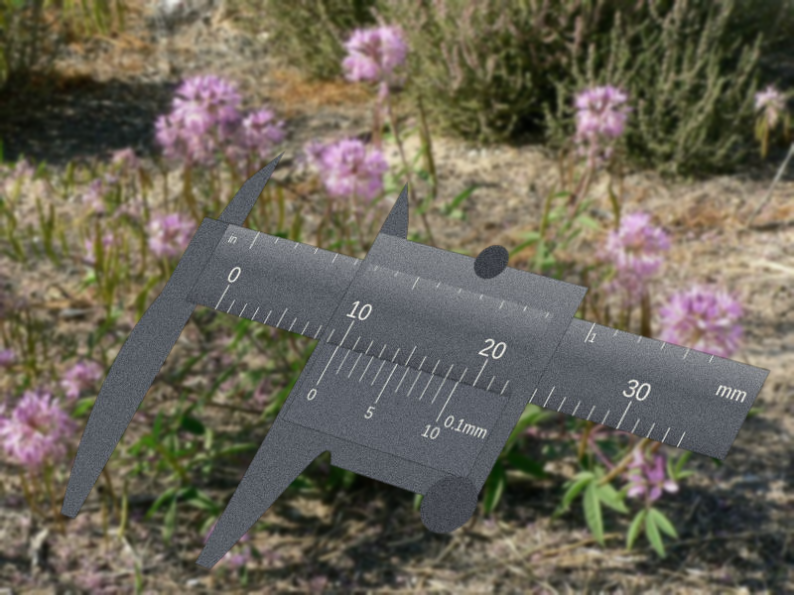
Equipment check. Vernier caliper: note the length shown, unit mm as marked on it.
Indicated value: 9.9 mm
